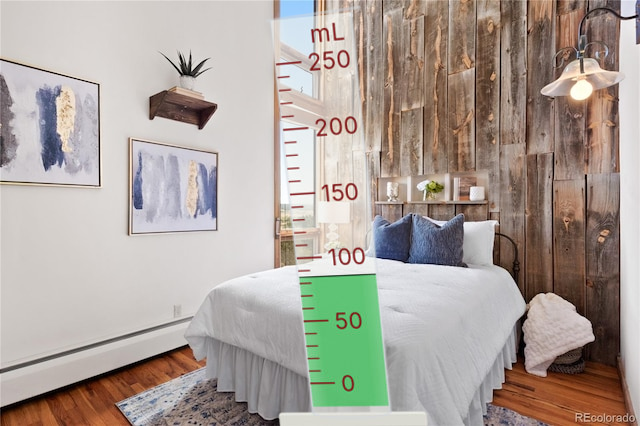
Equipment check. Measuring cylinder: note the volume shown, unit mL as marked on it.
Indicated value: 85 mL
